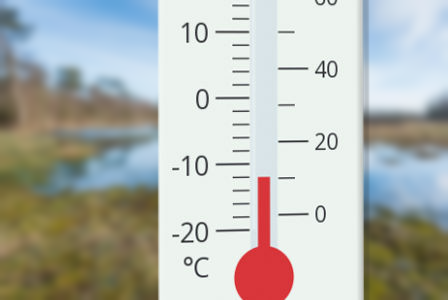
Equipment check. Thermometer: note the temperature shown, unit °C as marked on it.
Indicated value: -12 °C
